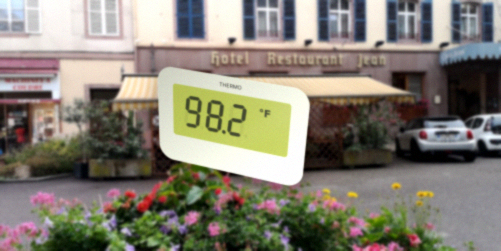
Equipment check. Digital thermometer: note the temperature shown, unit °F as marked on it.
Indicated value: 98.2 °F
